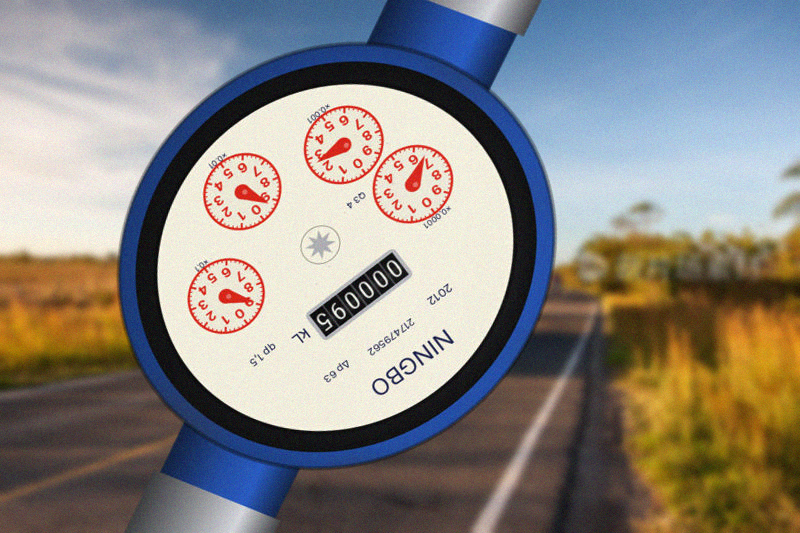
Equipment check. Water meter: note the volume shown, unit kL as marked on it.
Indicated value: 95.8926 kL
